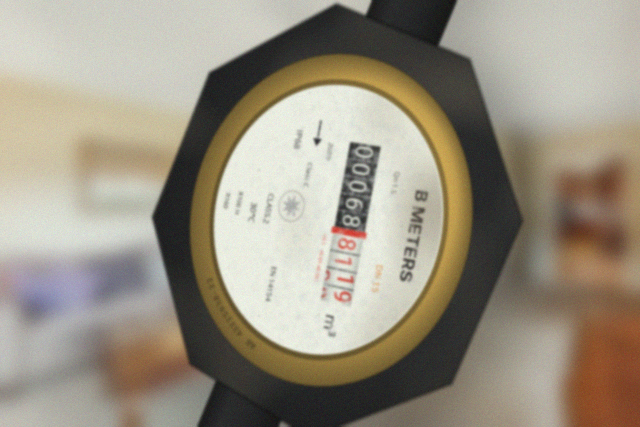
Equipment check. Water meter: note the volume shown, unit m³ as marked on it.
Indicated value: 68.8119 m³
